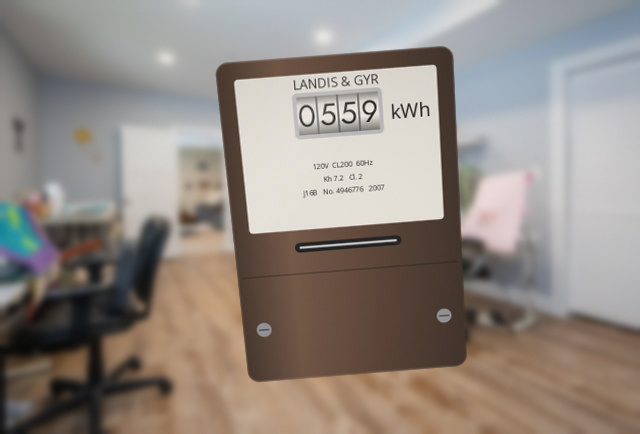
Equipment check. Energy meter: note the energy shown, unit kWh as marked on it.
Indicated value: 559 kWh
